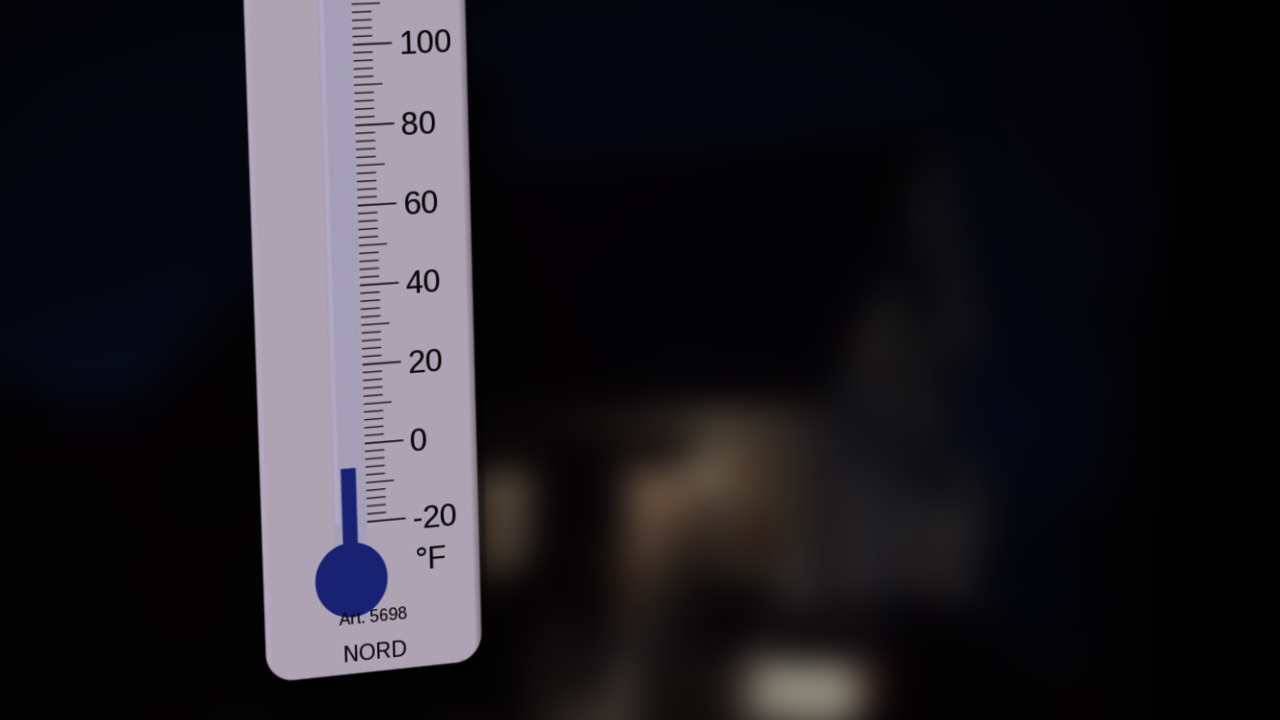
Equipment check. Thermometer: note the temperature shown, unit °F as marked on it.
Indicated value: -6 °F
